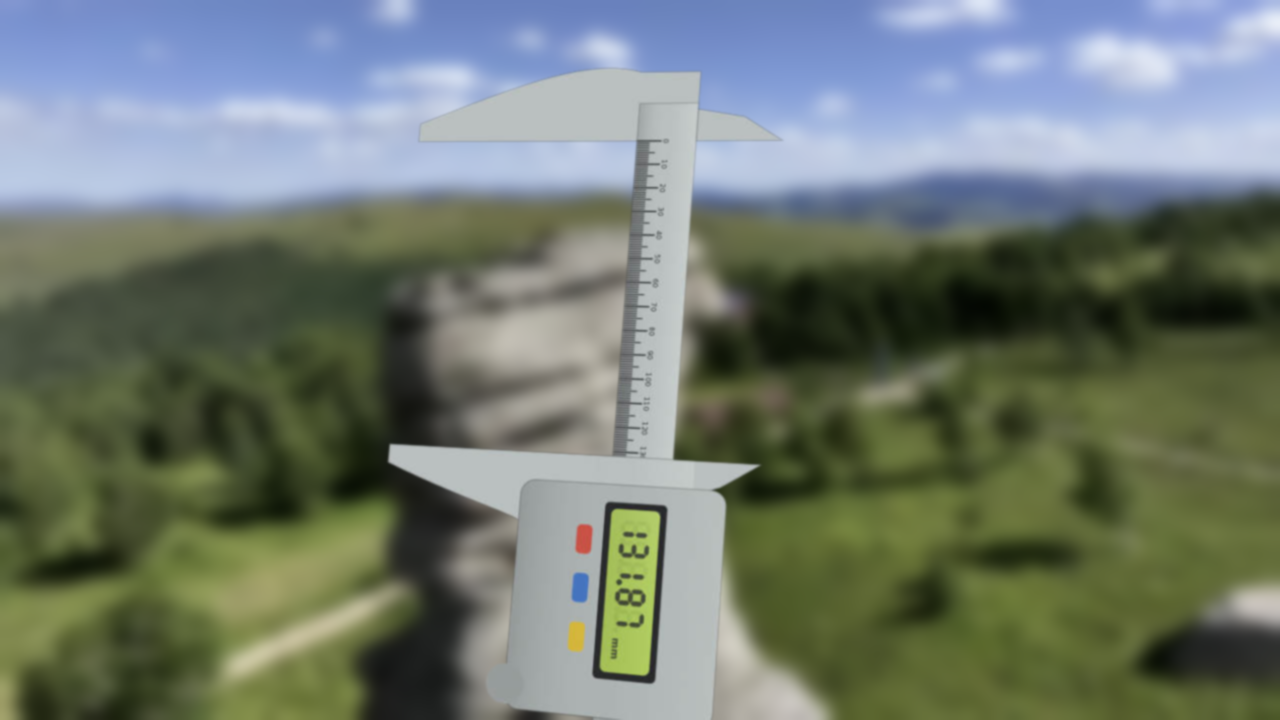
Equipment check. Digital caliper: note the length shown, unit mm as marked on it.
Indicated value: 131.87 mm
